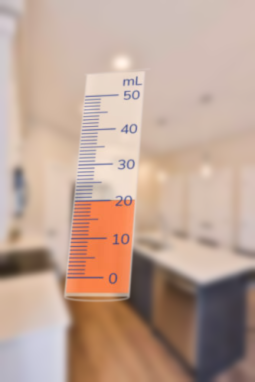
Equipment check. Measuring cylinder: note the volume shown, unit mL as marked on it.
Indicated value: 20 mL
